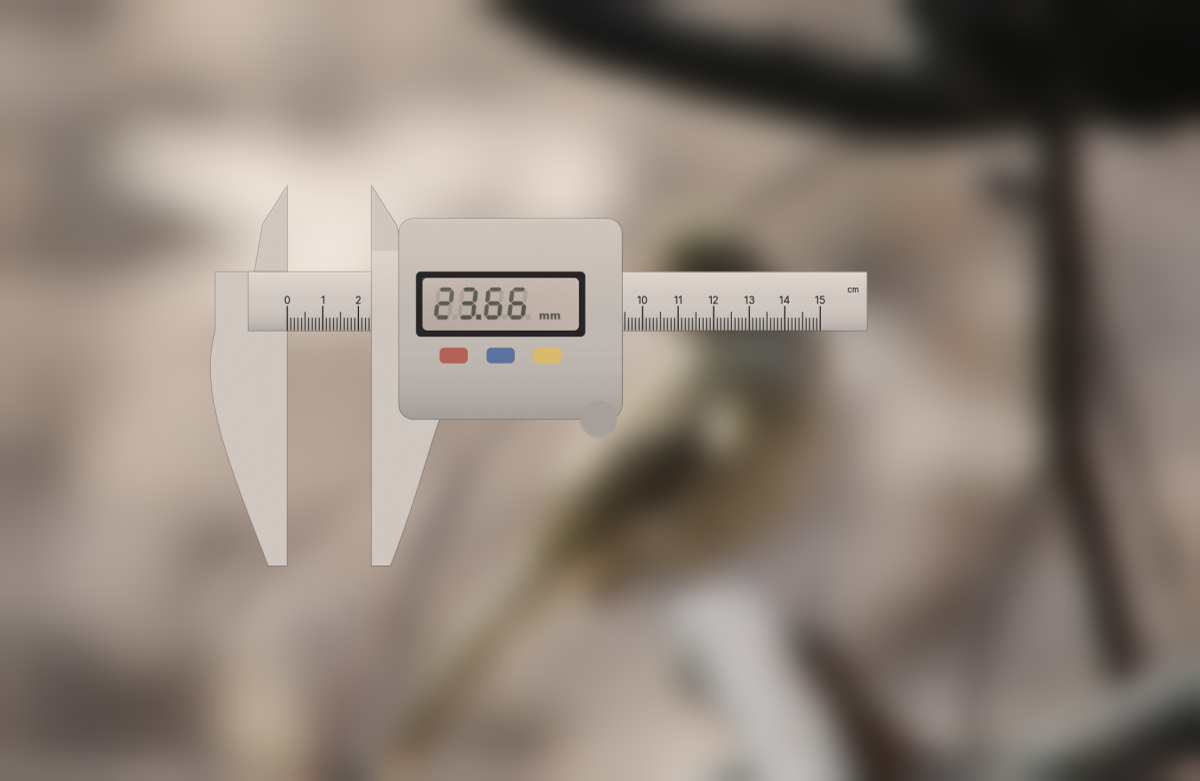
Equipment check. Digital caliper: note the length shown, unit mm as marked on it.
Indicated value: 23.66 mm
